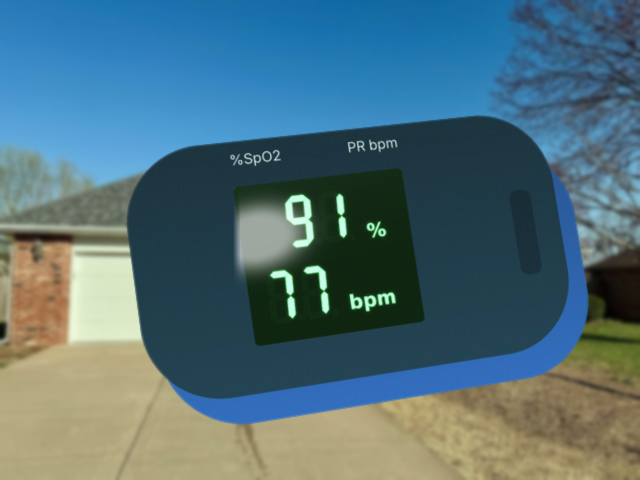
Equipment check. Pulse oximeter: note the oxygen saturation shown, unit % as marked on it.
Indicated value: 91 %
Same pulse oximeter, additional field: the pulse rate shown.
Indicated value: 77 bpm
